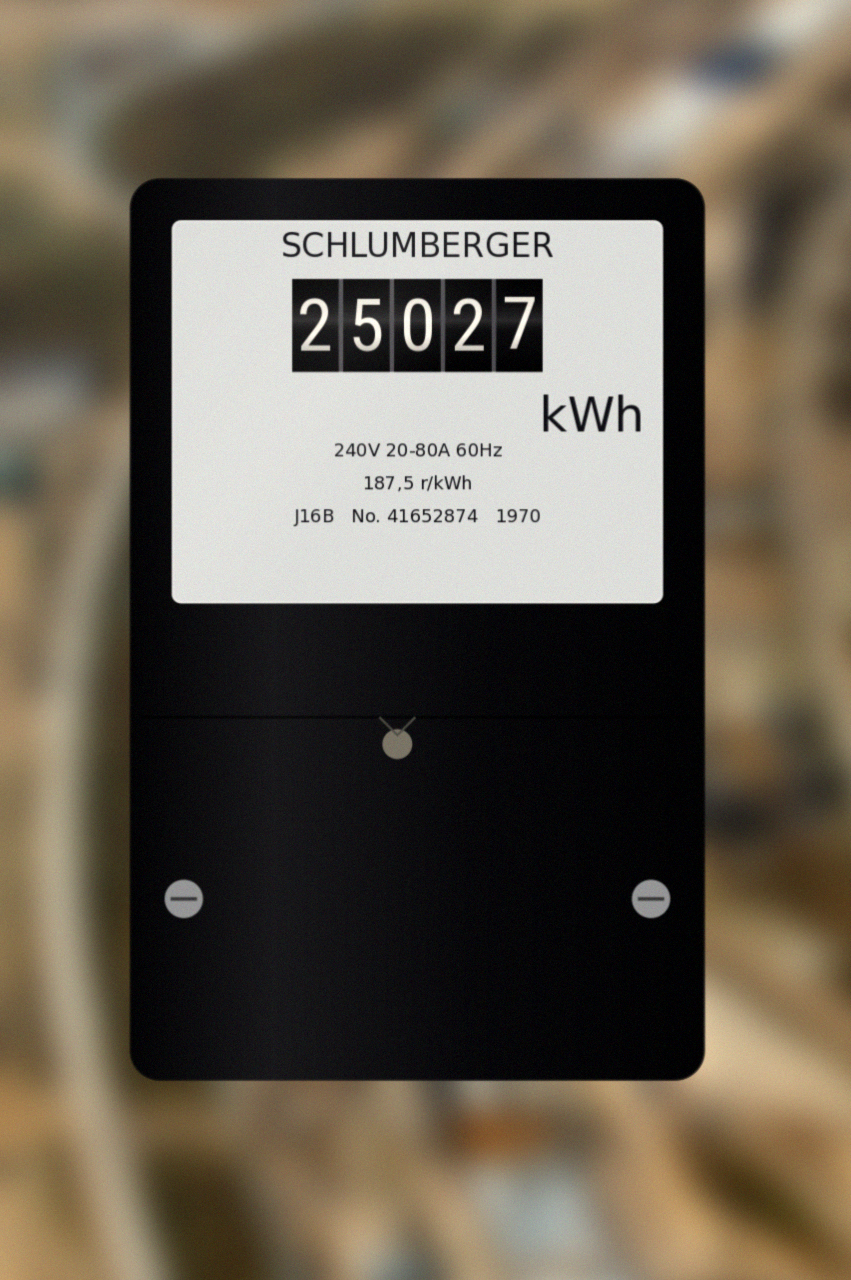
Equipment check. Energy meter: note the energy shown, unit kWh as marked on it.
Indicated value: 25027 kWh
